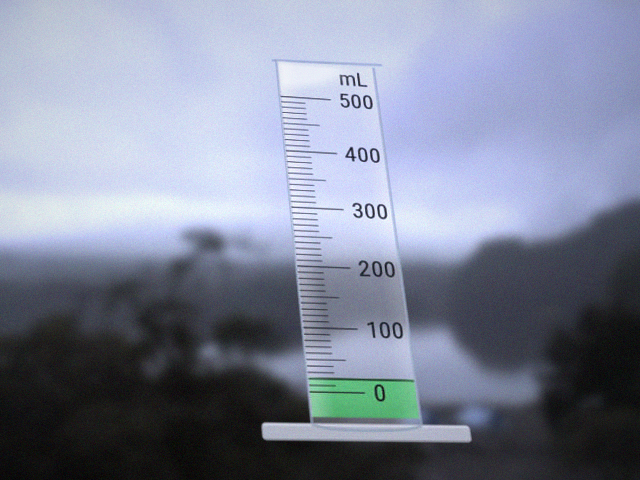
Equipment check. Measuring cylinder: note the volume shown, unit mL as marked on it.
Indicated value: 20 mL
